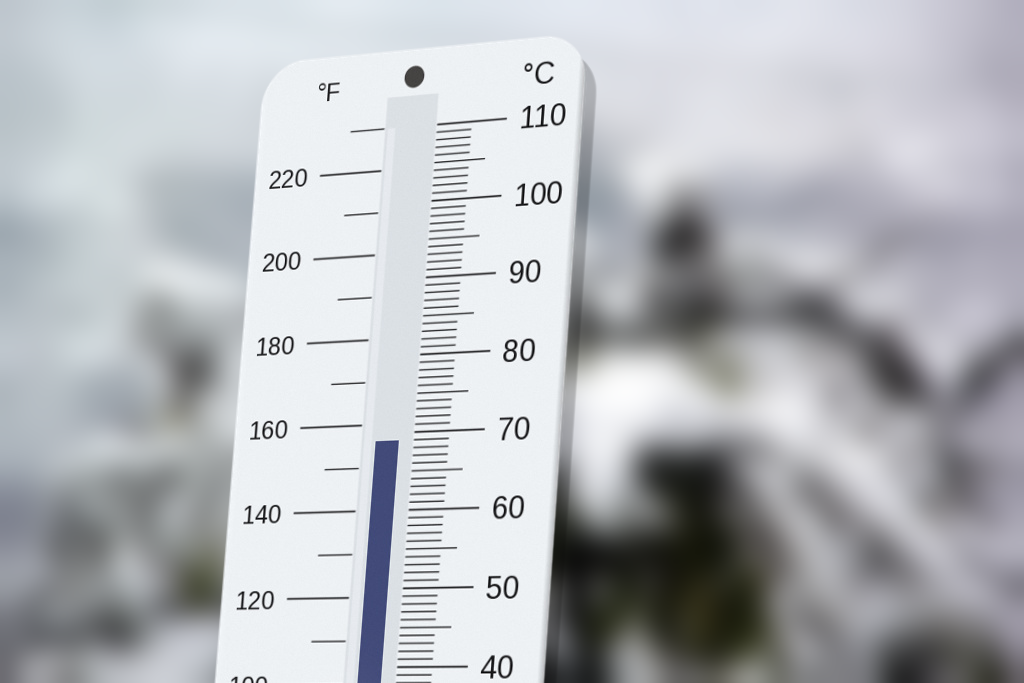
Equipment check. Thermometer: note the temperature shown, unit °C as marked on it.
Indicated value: 69 °C
